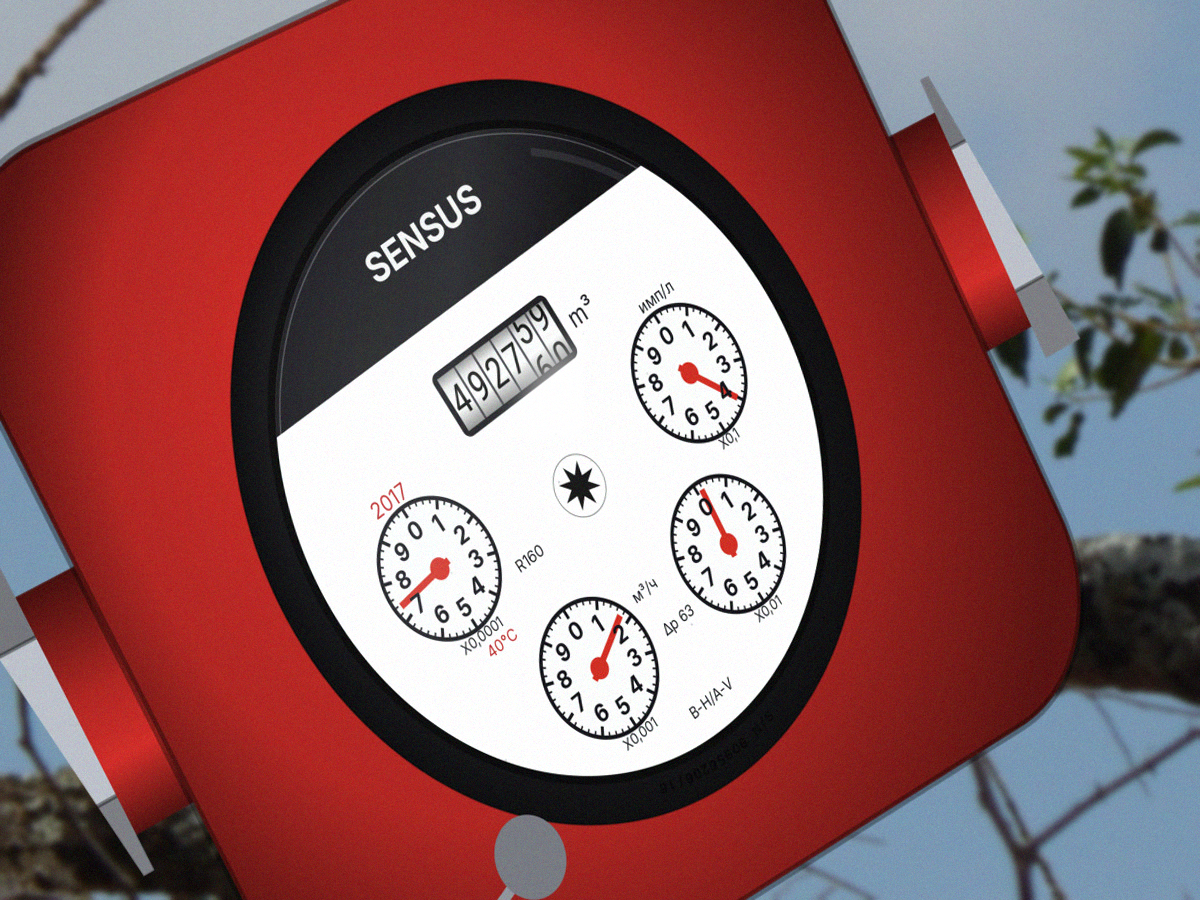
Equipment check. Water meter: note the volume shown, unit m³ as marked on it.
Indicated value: 492759.4017 m³
